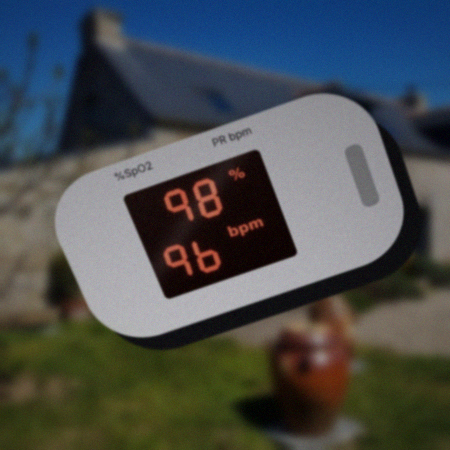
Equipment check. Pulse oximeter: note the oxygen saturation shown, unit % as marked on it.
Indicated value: 98 %
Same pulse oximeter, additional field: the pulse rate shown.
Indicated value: 96 bpm
